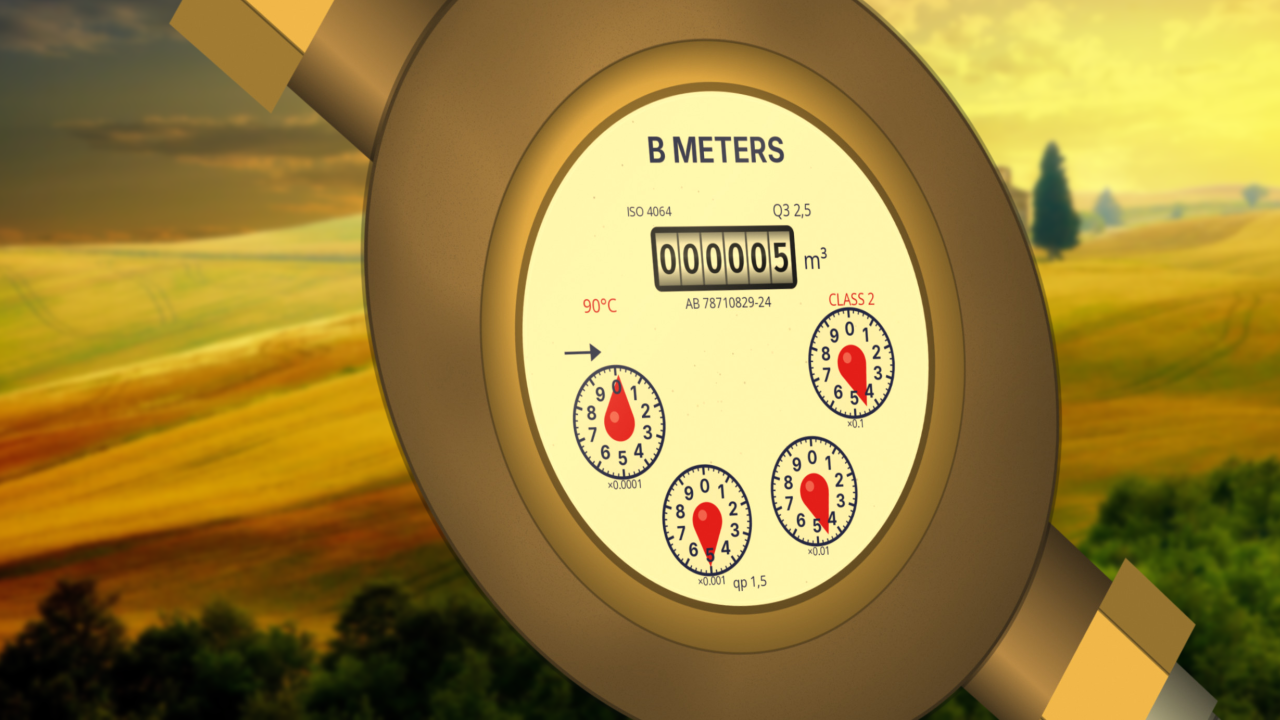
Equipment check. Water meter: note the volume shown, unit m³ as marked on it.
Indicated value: 5.4450 m³
